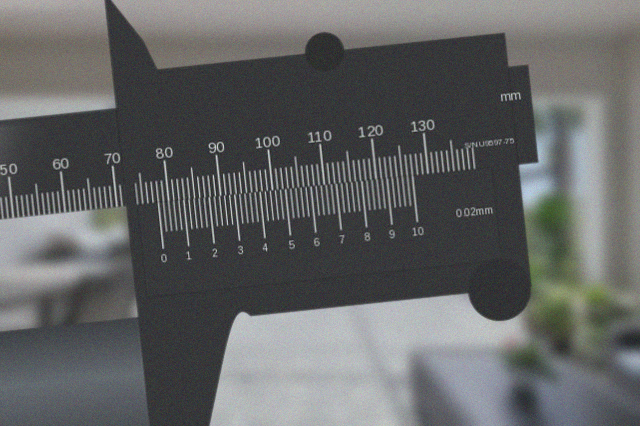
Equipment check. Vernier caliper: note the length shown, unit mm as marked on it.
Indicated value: 78.0 mm
